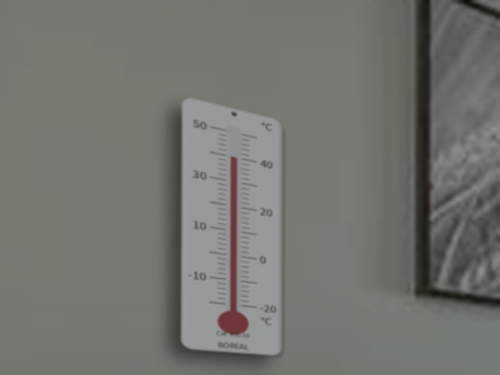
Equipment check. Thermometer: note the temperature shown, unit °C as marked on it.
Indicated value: 40 °C
